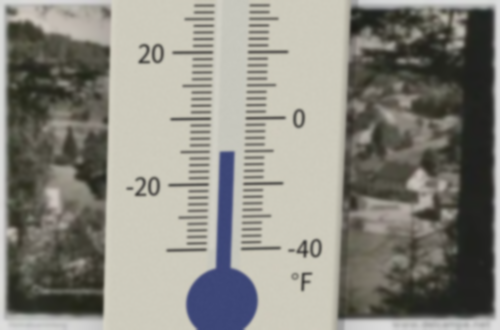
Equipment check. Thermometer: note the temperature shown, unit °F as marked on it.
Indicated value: -10 °F
